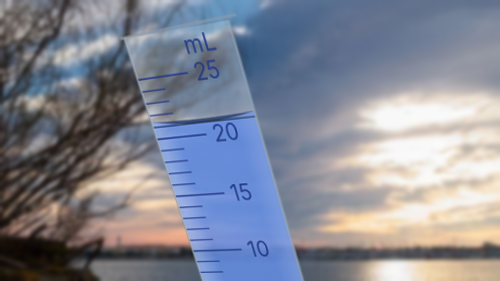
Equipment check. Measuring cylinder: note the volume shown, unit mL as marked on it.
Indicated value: 21 mL
